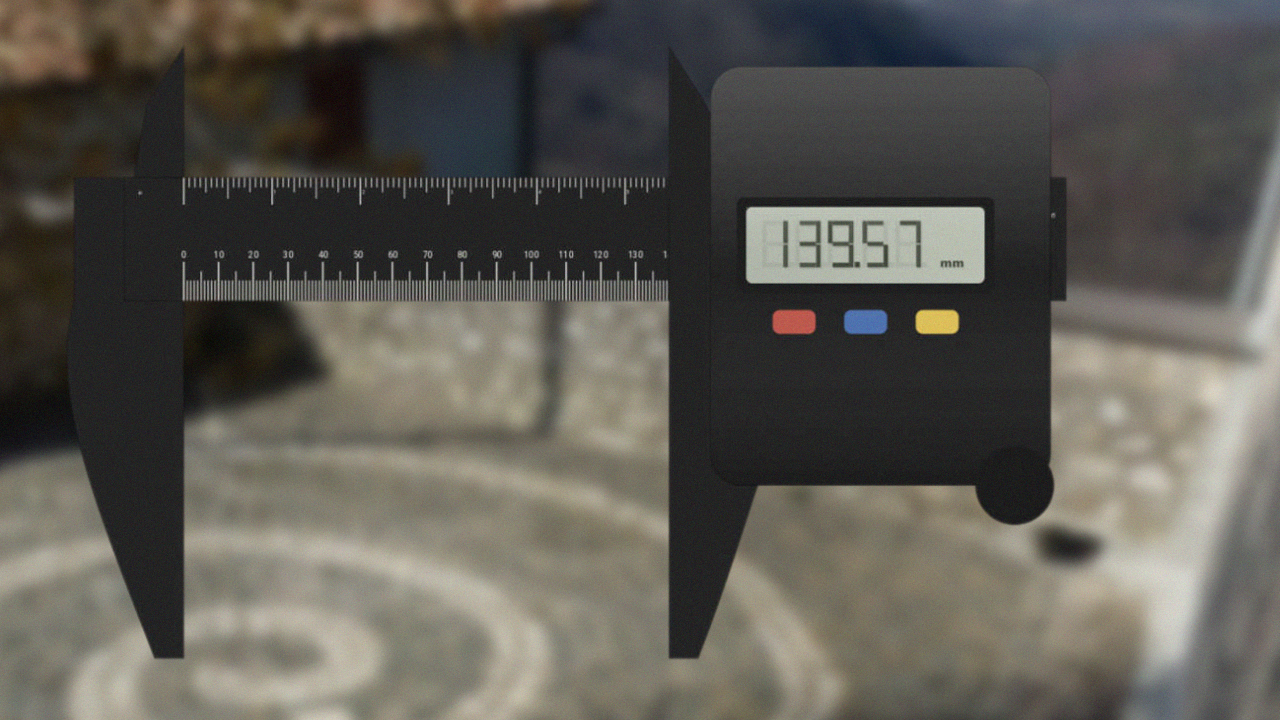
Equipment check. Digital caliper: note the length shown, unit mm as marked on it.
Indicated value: 139.57 mm
